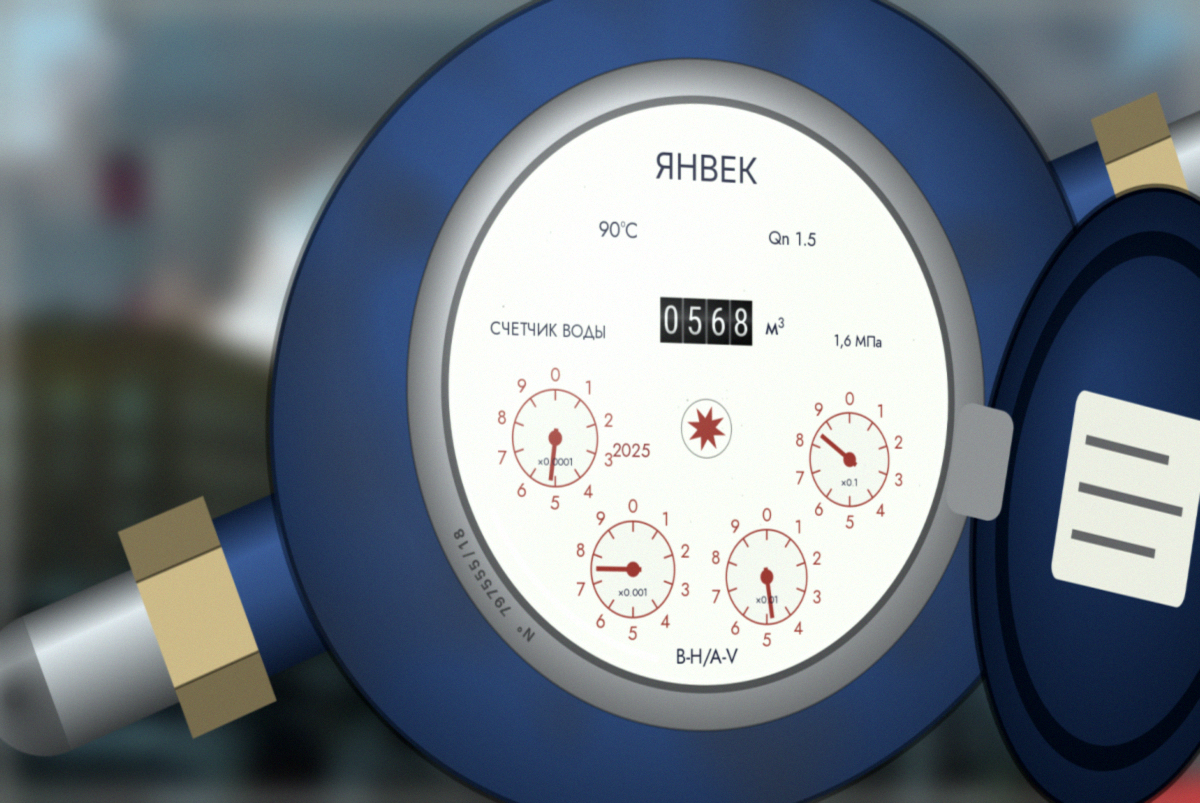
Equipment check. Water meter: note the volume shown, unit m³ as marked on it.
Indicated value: 568.8475 m³
